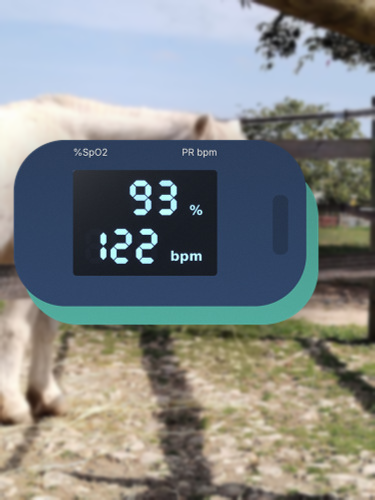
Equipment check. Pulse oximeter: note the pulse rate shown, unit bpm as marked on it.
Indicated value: 122 bpm
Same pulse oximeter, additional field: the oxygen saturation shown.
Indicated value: 93 %
